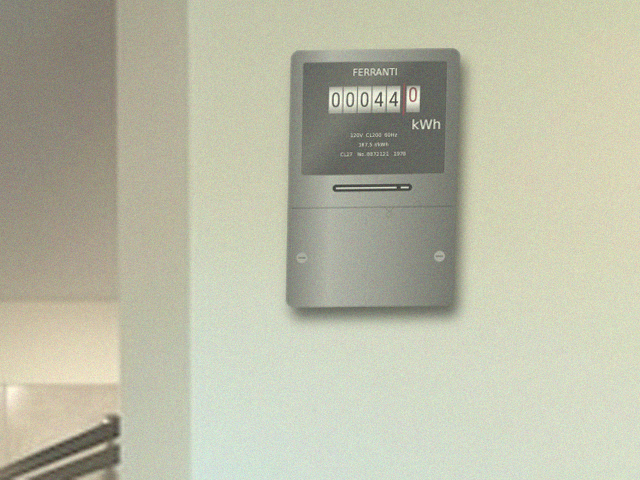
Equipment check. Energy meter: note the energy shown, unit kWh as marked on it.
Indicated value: 44.0 kWh
